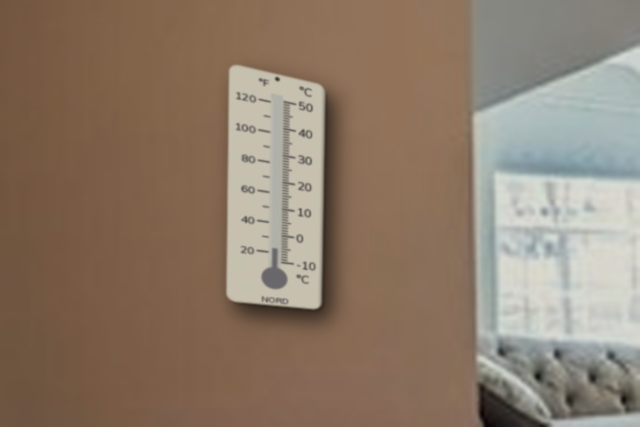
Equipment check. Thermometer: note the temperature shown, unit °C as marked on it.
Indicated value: -5 °C
